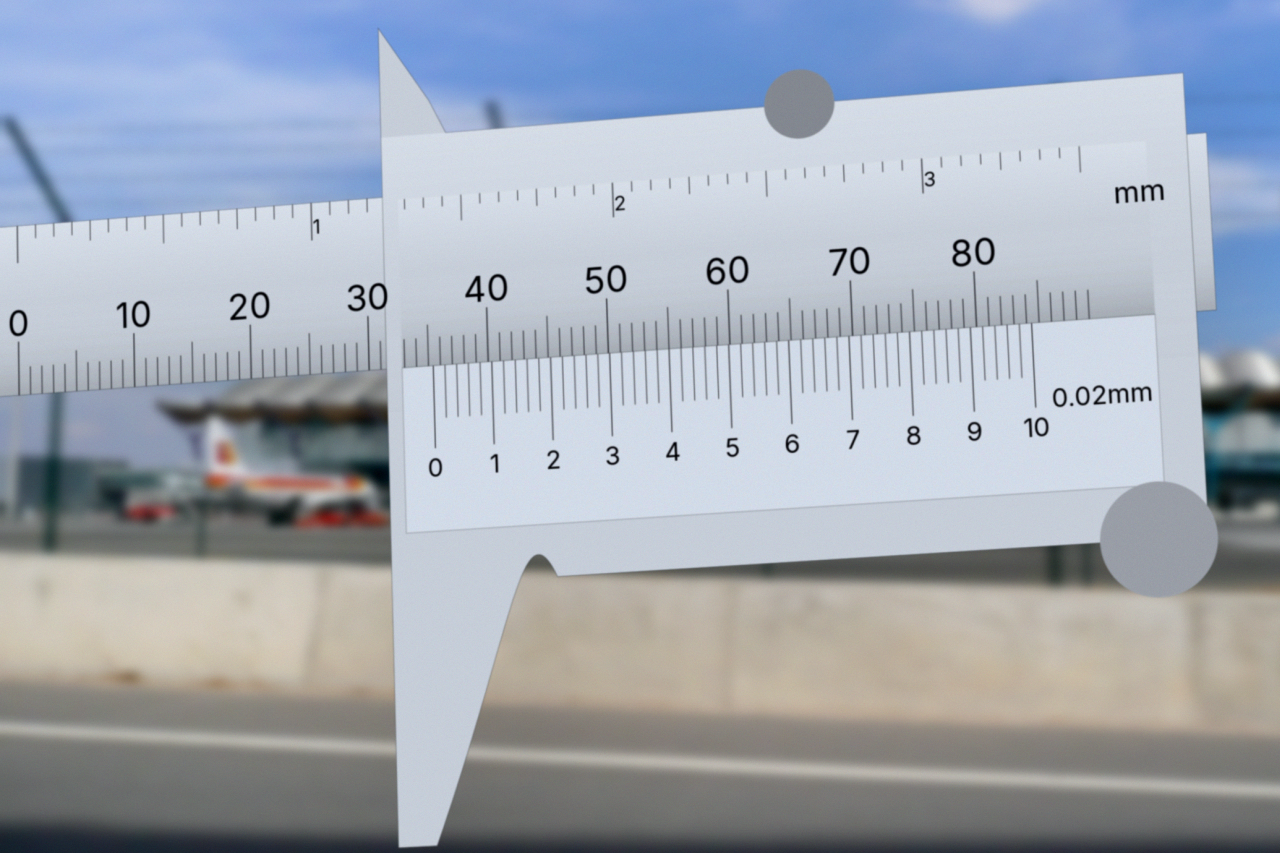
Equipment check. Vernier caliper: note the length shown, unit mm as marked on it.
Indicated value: 35.4 mm
